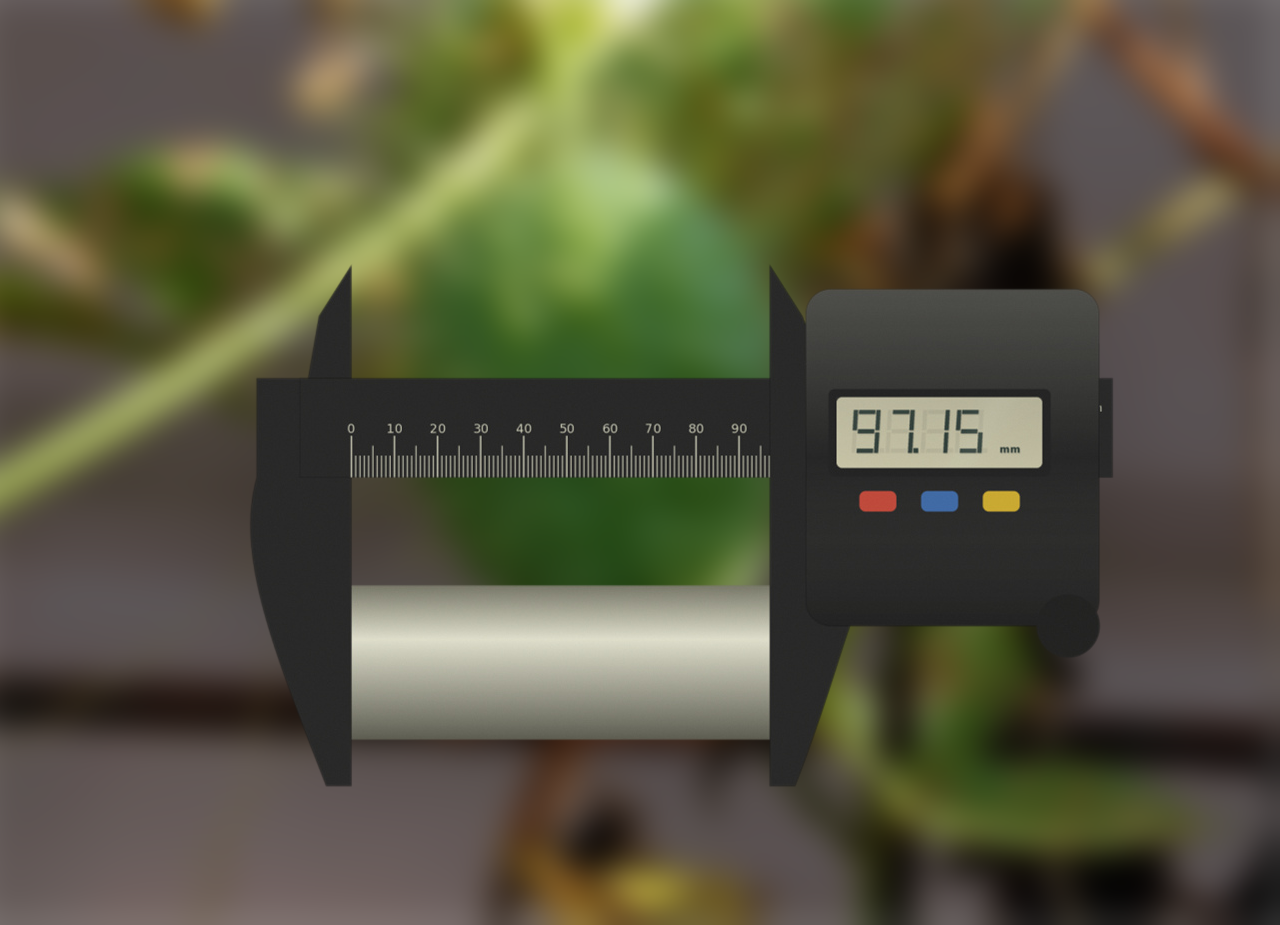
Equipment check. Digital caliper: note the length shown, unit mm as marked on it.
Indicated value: 97.15 mm
